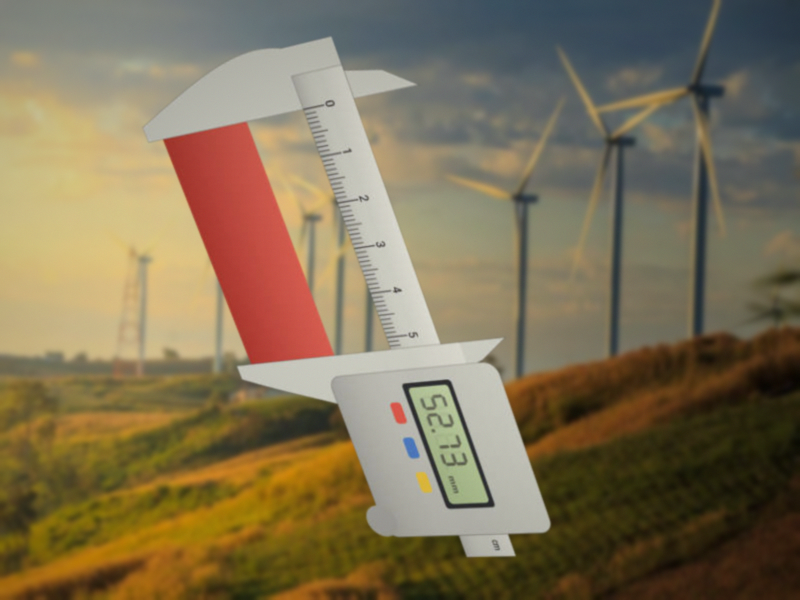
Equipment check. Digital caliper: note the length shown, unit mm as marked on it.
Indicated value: 52.73 mm
